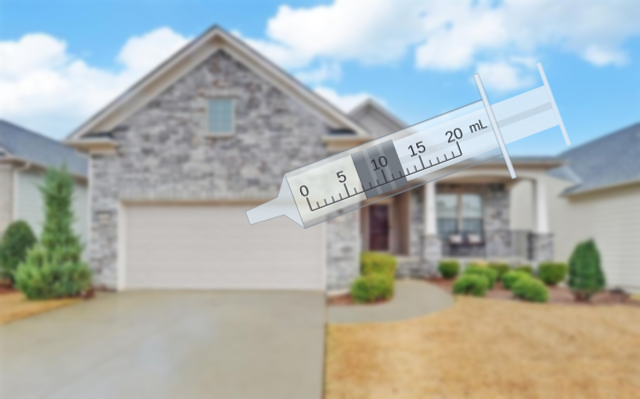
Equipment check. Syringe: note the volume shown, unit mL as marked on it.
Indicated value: 7 mL
